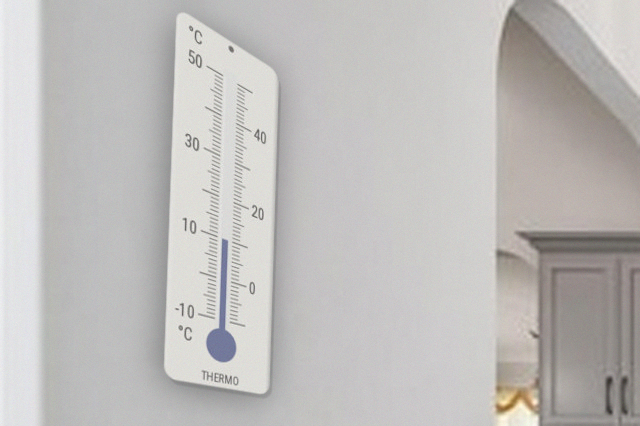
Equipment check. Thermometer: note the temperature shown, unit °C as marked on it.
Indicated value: 10 °C
